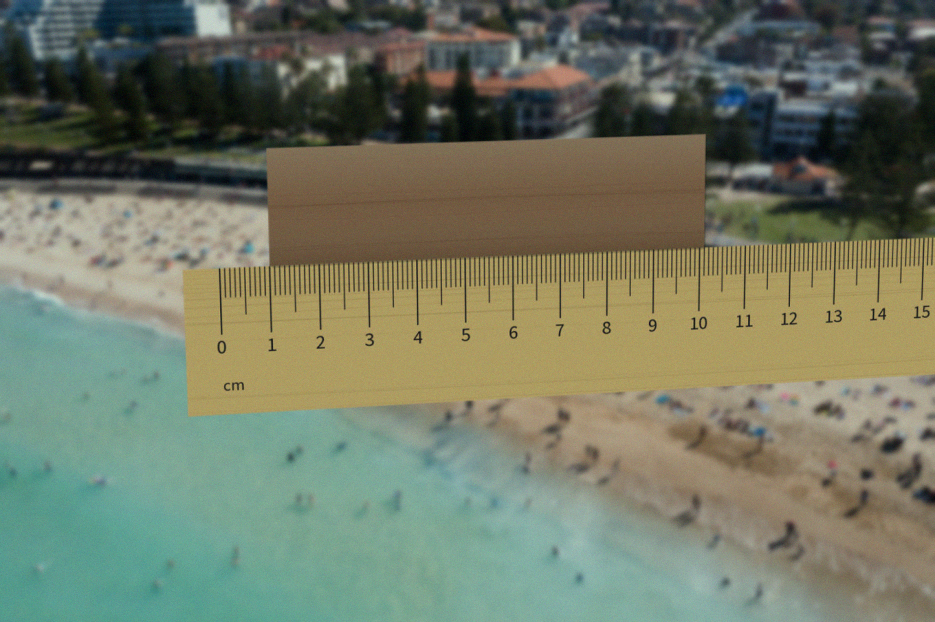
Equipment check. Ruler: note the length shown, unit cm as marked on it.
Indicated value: 9.1 cm
